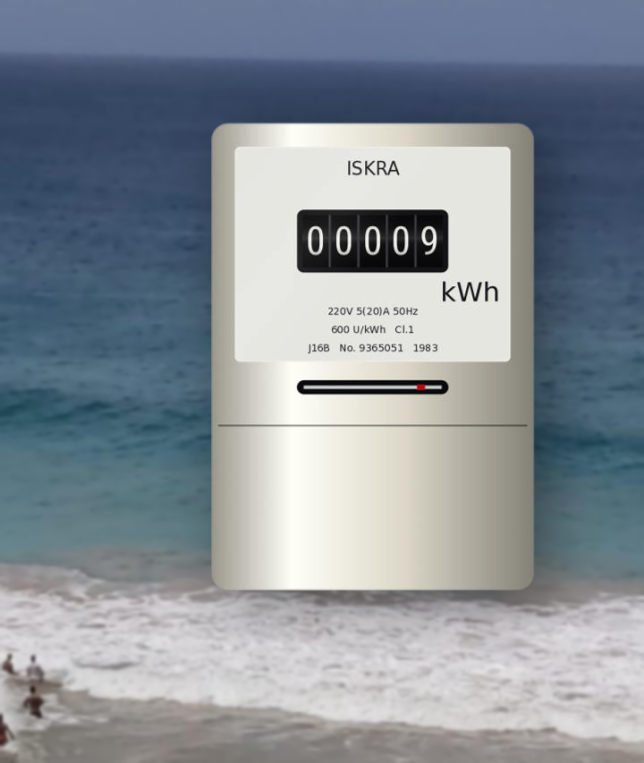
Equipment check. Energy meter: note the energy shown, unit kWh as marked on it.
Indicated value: 9 kWh
